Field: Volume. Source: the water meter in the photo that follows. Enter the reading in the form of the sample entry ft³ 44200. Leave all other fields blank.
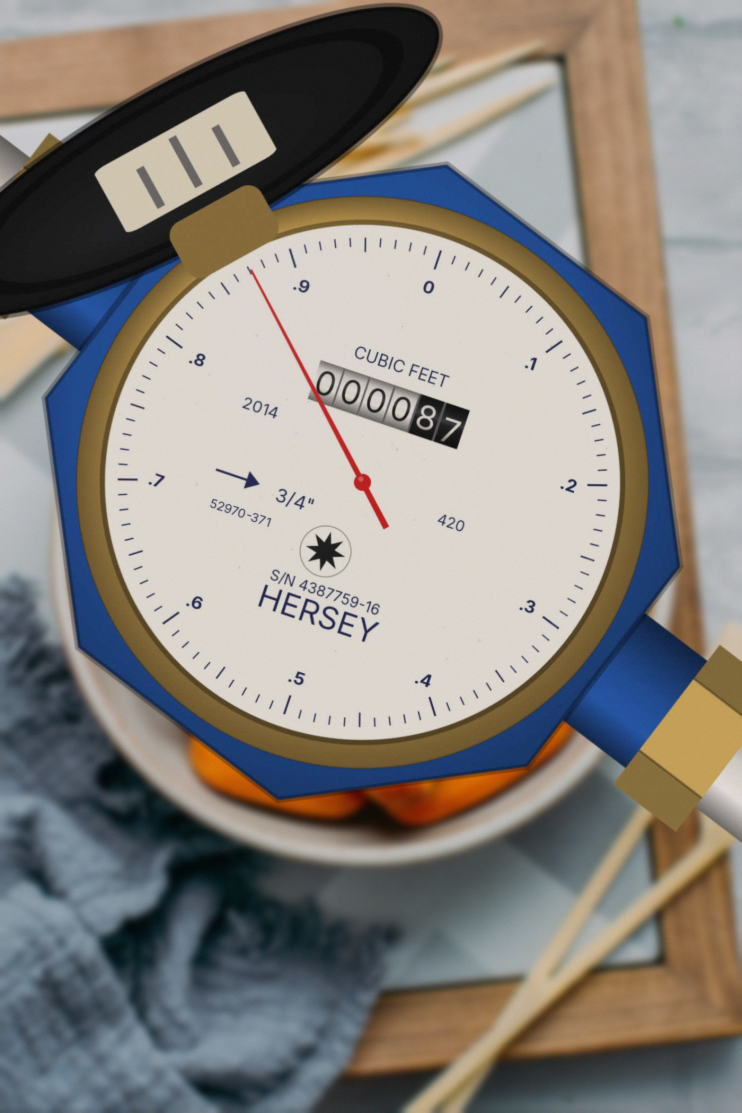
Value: ft³ 86.87
